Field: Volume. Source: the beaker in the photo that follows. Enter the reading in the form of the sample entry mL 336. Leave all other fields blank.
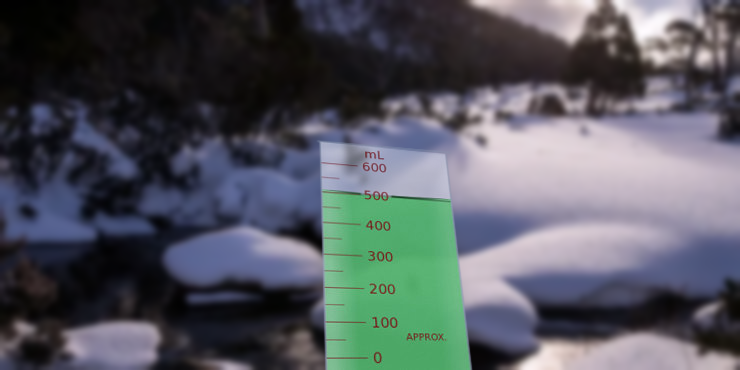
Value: mL 500
